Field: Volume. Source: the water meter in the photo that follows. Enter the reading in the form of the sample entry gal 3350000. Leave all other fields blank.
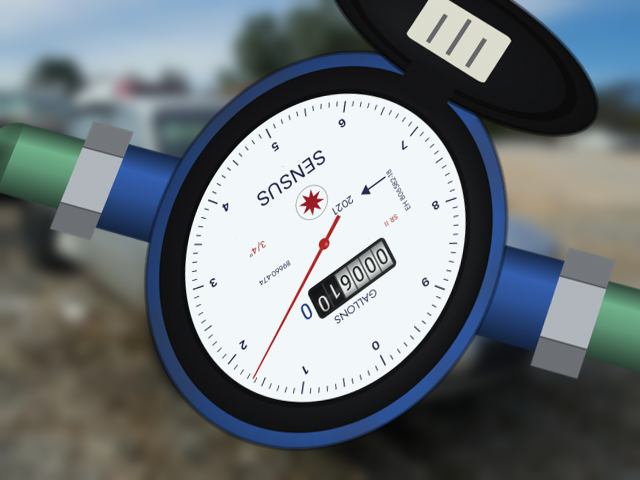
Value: gal 6101.6
